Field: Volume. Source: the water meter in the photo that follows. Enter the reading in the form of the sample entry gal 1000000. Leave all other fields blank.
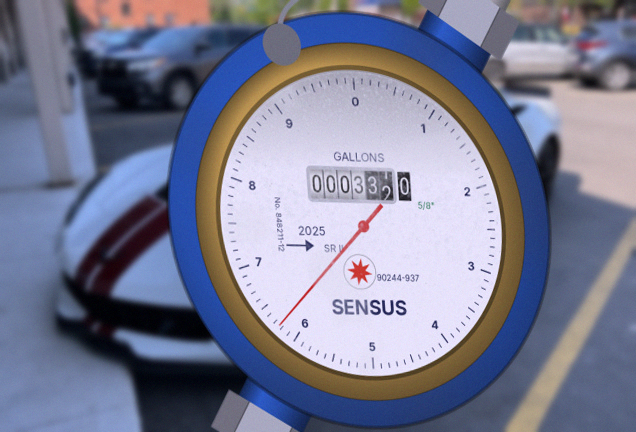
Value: gal 3316.2
